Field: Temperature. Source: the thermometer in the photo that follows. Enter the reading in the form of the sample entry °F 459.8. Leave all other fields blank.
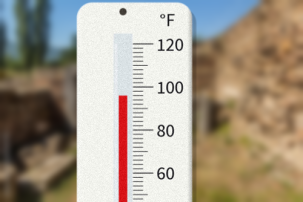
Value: °F 96
